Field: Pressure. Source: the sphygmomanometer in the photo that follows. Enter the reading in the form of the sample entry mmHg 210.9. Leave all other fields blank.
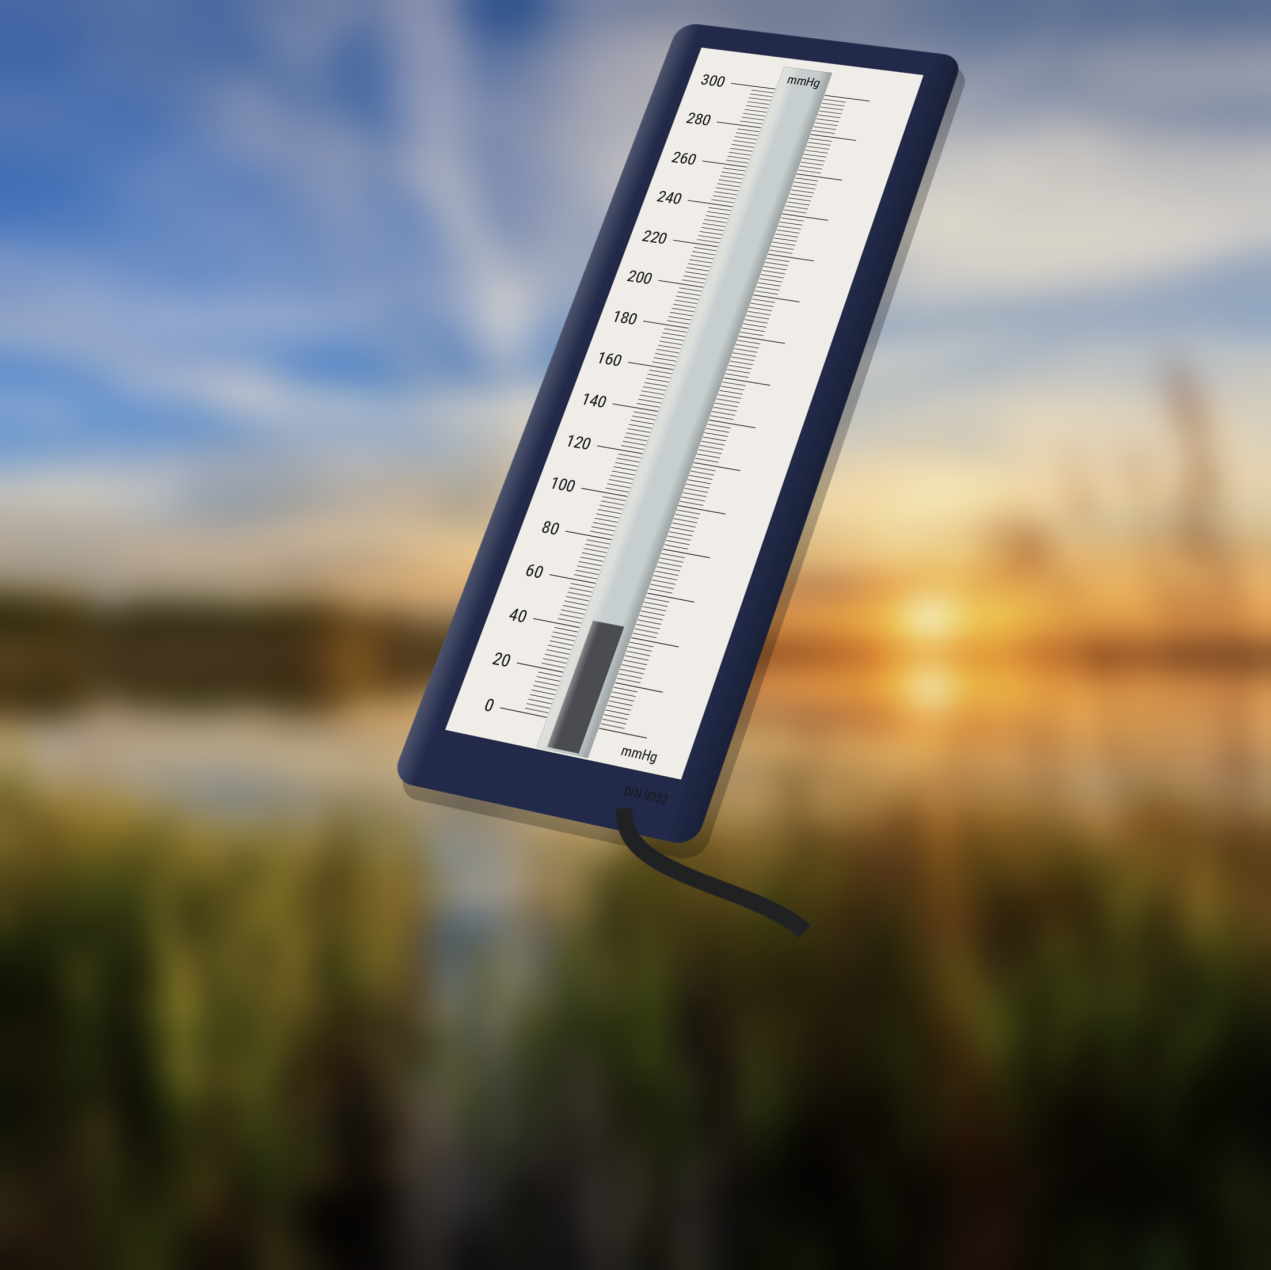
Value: mmHg 44
